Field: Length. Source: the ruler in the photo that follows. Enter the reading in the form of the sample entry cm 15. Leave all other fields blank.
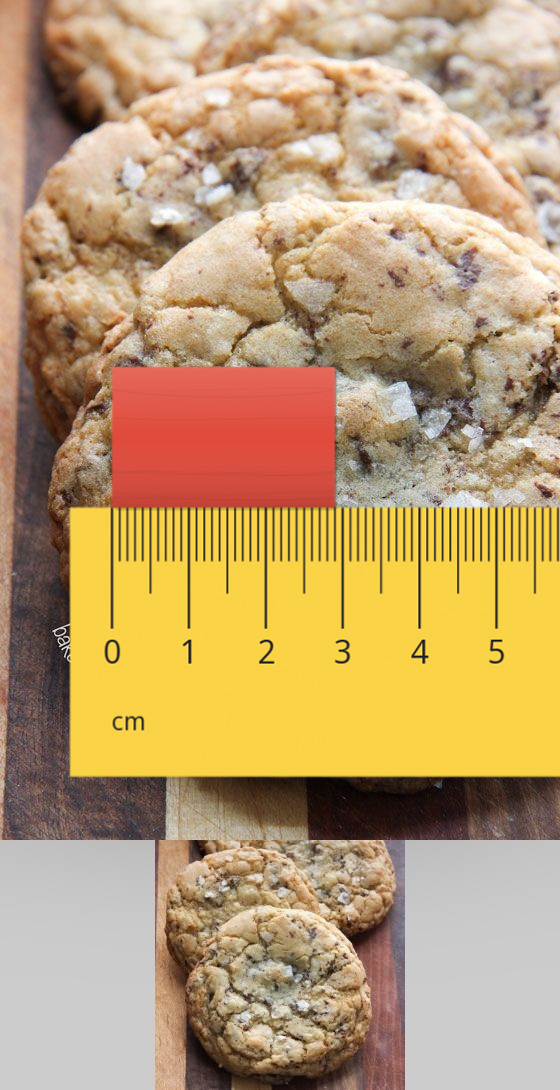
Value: cm 2.9
